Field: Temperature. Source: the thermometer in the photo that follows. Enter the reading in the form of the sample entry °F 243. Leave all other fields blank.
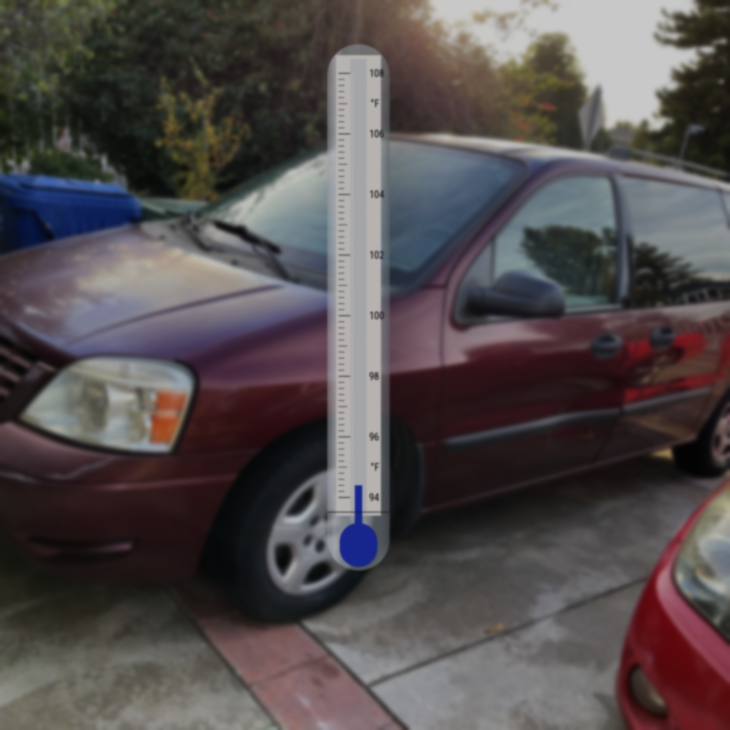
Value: °F 94.4
